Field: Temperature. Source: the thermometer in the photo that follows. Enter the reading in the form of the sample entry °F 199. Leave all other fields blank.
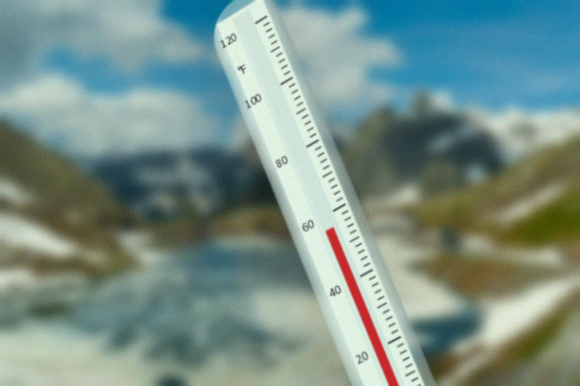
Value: °F 56
